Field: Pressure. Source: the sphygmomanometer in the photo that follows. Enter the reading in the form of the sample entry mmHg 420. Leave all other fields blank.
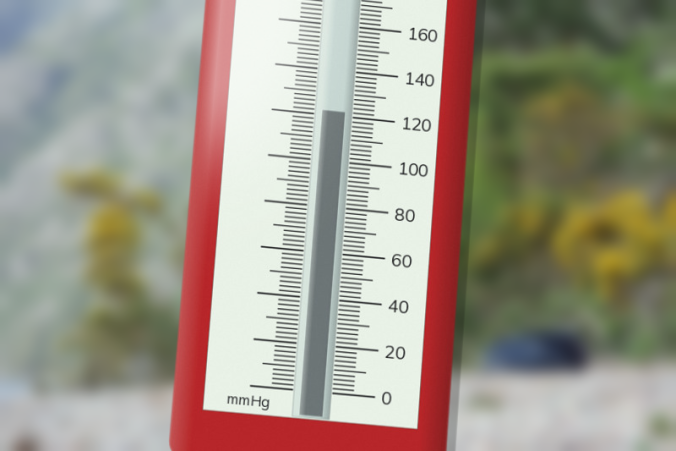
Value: mmHg 122
